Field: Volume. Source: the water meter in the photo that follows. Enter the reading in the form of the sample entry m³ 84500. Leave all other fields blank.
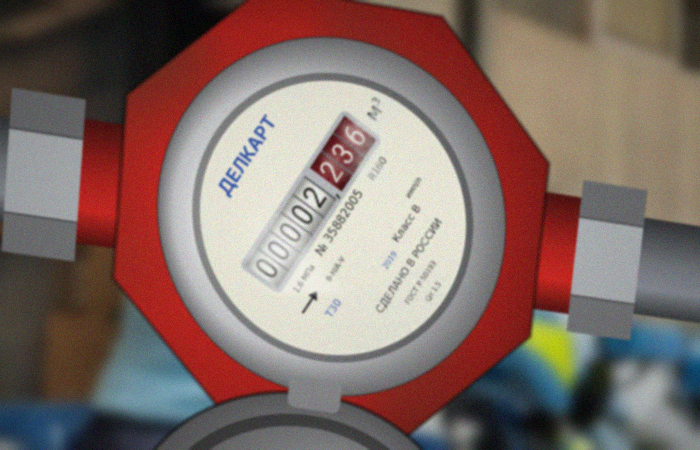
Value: m³ 2.236
